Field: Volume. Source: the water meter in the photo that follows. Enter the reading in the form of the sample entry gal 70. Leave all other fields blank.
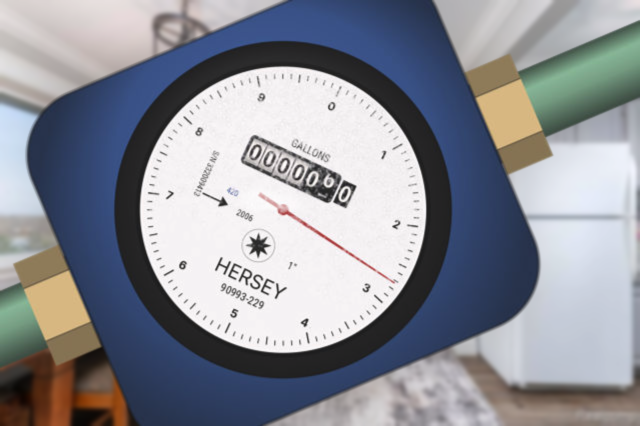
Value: gal 62.7
